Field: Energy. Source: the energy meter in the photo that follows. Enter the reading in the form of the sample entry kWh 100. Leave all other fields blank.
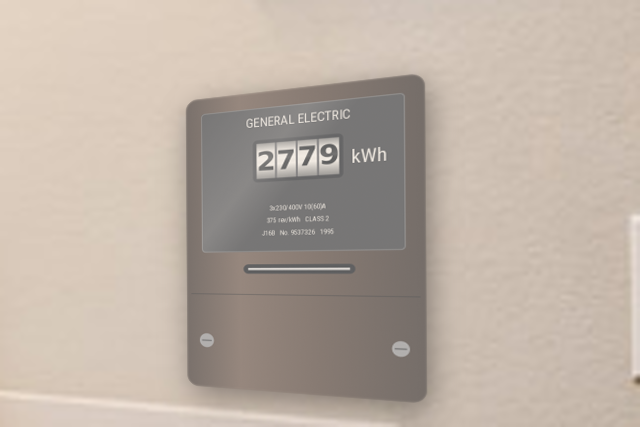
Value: kWh 2779
